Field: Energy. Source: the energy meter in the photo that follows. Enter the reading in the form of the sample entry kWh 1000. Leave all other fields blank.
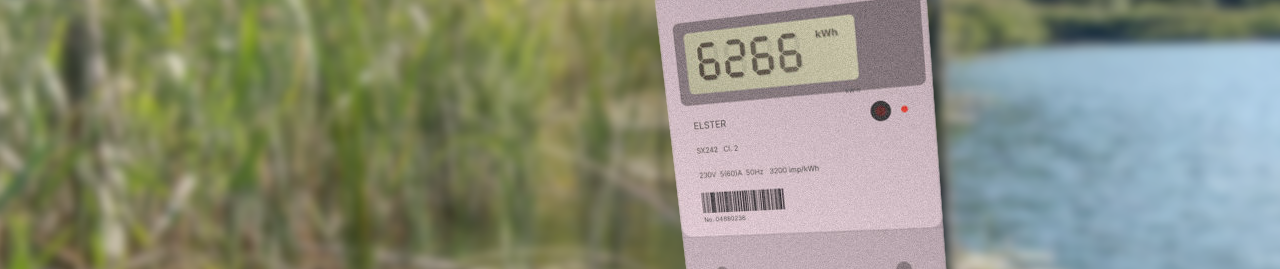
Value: kWh 6266
